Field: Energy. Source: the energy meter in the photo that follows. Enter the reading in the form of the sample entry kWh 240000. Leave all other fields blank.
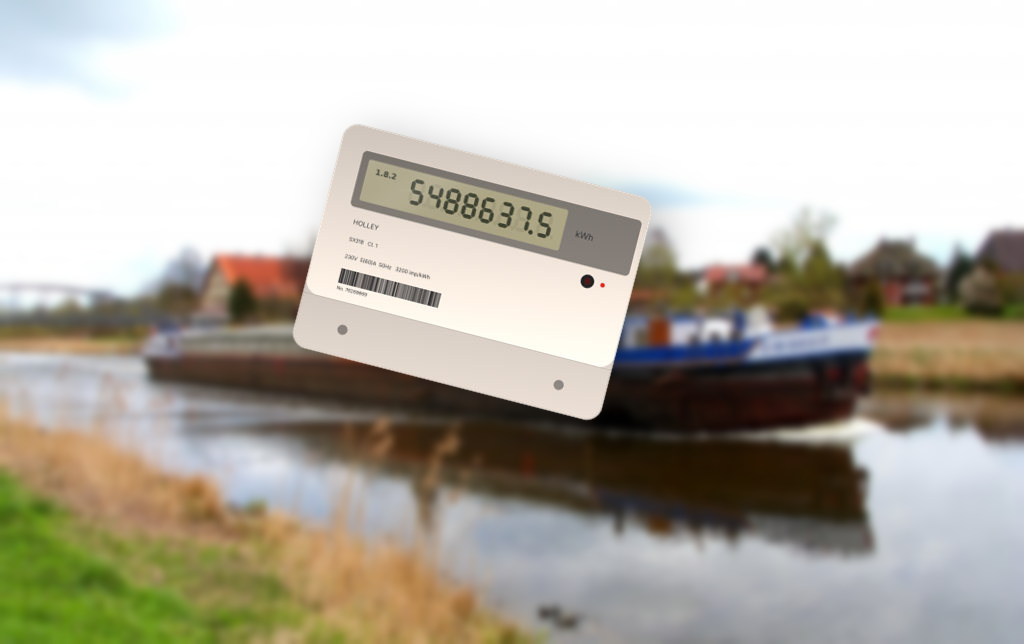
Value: kWh 5488637.5
